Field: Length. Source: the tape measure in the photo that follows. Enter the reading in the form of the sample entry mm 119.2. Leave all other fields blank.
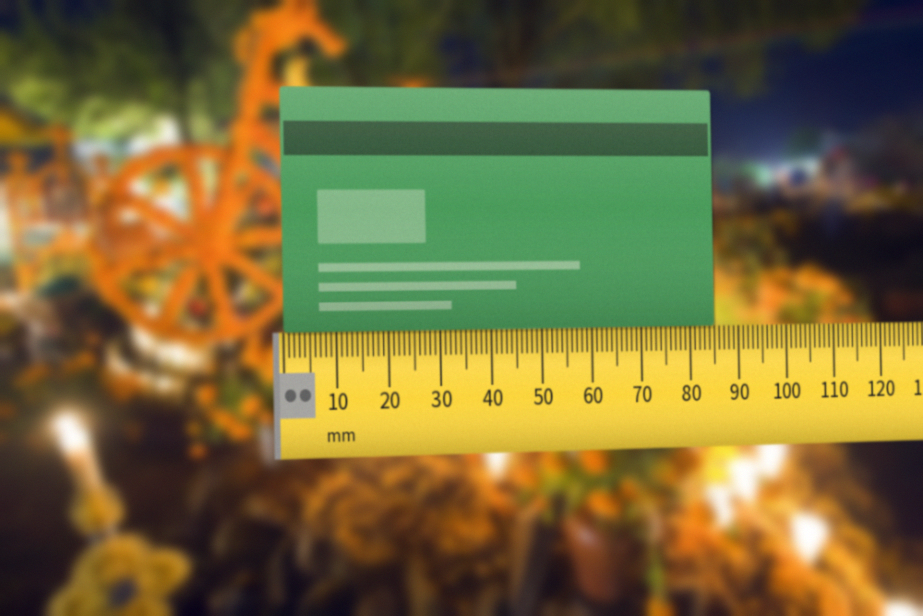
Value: mm 85
